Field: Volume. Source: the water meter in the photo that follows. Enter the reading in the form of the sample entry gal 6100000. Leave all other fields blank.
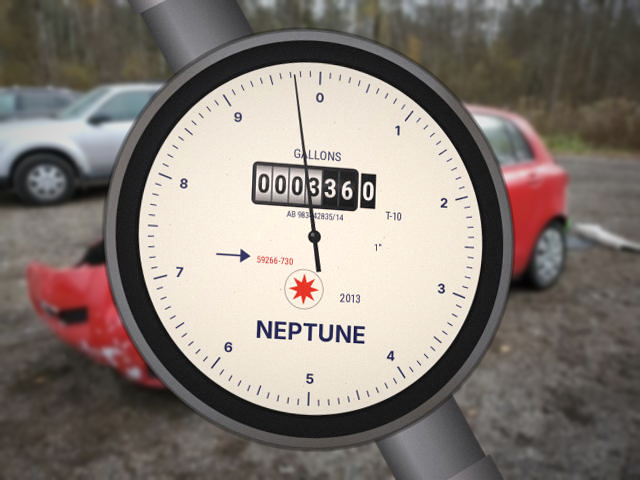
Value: gal 3359.7
